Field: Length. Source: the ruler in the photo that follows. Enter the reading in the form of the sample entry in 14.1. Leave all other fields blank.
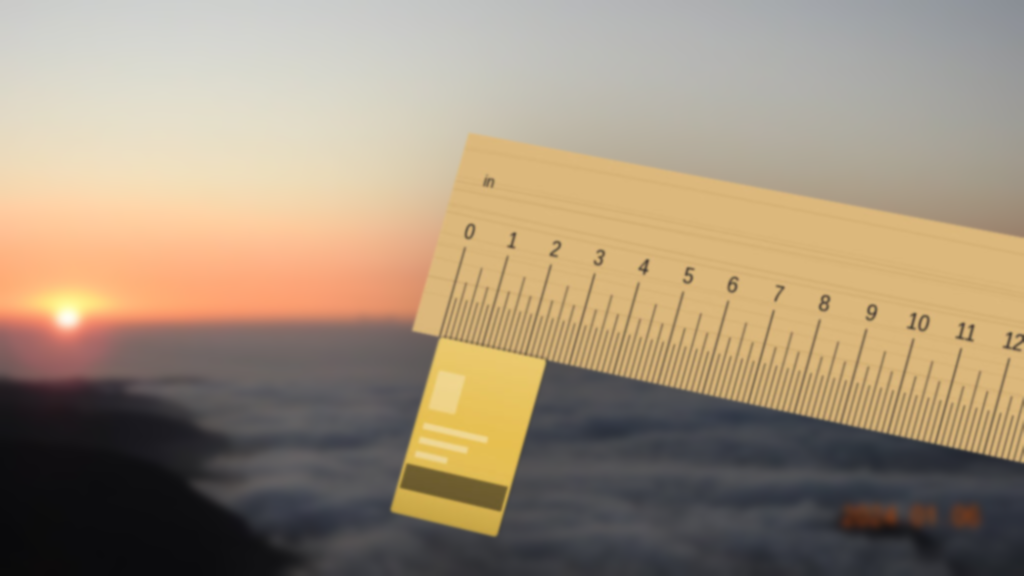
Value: in 2.5
